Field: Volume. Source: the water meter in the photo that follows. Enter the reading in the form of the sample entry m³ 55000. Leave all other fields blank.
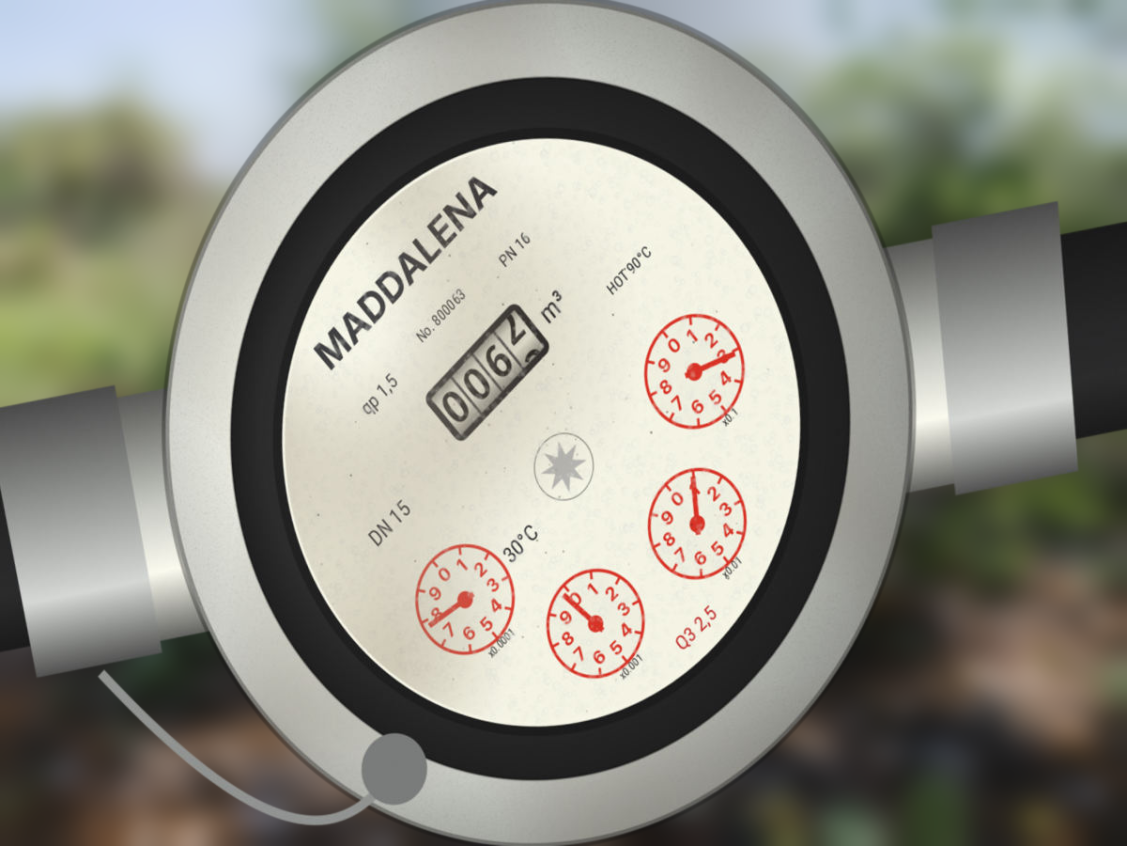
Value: m³ 62.3097
